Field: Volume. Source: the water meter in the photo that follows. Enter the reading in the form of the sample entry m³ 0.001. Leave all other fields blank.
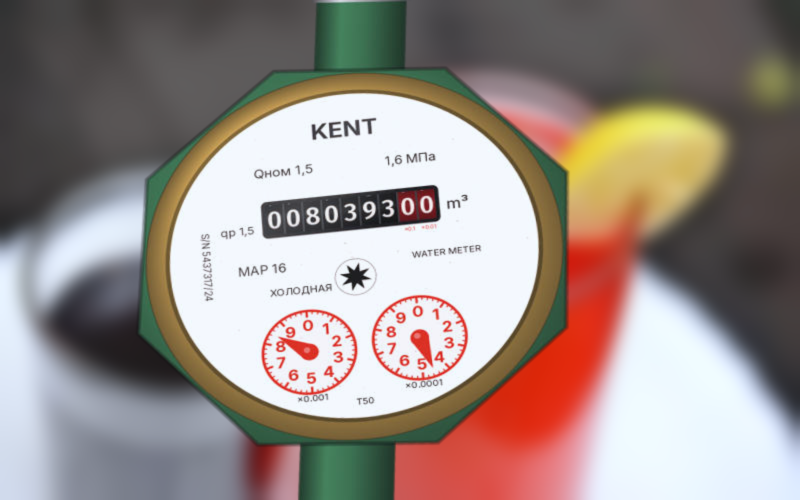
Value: m³ 80393.0084
